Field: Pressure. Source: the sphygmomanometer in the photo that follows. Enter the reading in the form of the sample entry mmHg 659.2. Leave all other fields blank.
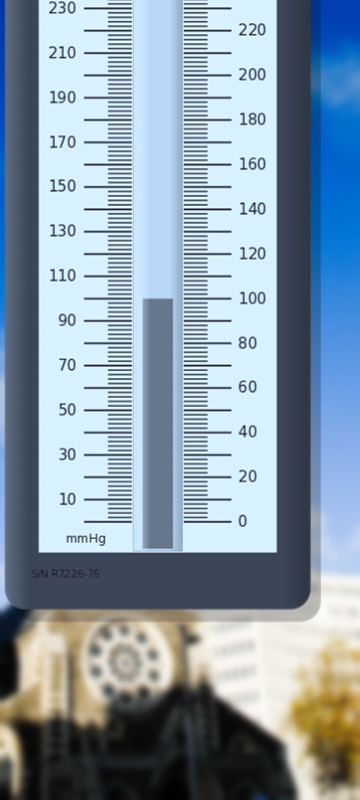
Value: mmHg 100
